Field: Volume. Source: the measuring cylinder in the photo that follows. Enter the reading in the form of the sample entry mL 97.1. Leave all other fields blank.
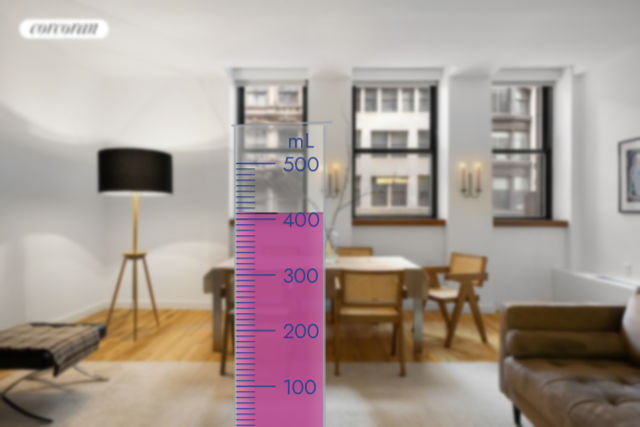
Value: mL 410
